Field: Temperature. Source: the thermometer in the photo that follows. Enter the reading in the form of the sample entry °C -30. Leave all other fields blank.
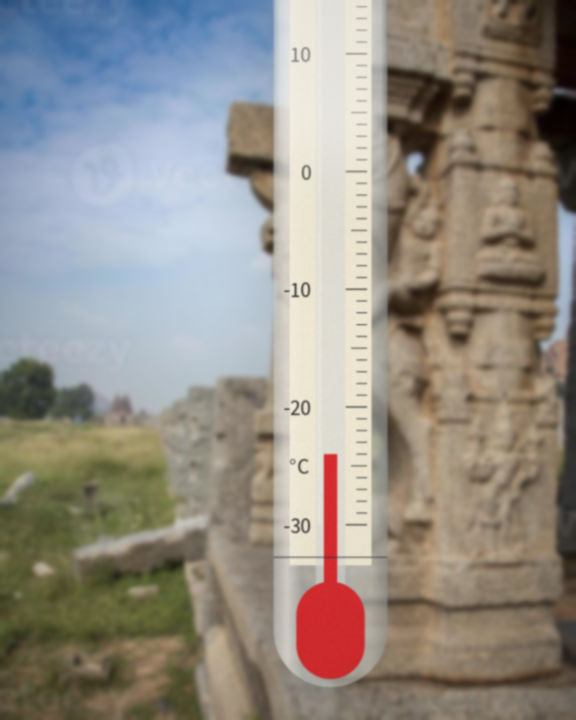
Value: °C -24
